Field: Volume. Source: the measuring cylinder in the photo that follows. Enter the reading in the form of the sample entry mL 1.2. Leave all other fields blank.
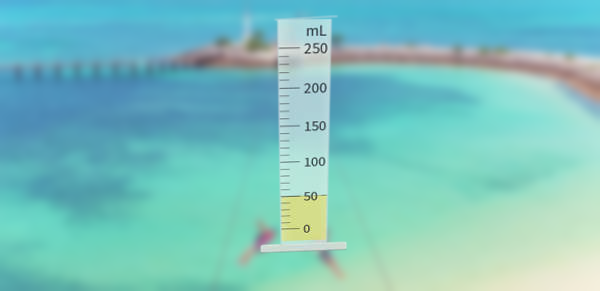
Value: mL 50
